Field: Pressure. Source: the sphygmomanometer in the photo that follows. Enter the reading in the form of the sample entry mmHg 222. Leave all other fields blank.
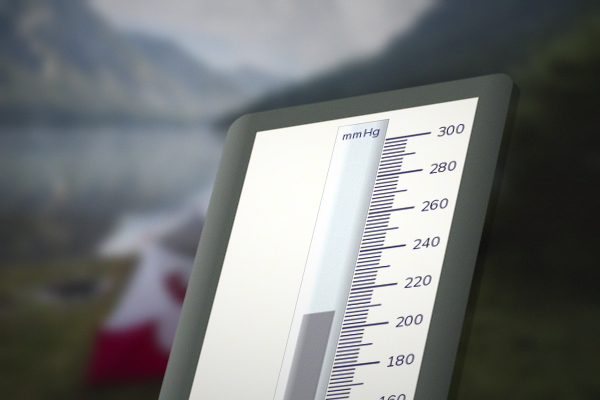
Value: mmHg 210
